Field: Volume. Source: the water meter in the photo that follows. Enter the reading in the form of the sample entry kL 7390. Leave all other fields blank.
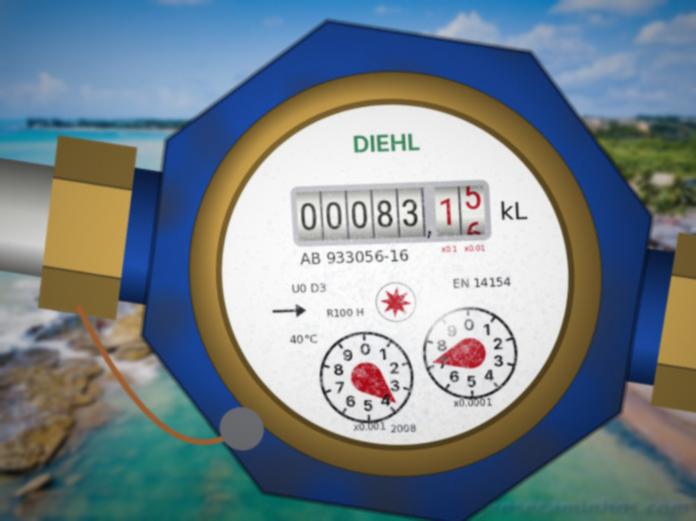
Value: kL 83.1537
